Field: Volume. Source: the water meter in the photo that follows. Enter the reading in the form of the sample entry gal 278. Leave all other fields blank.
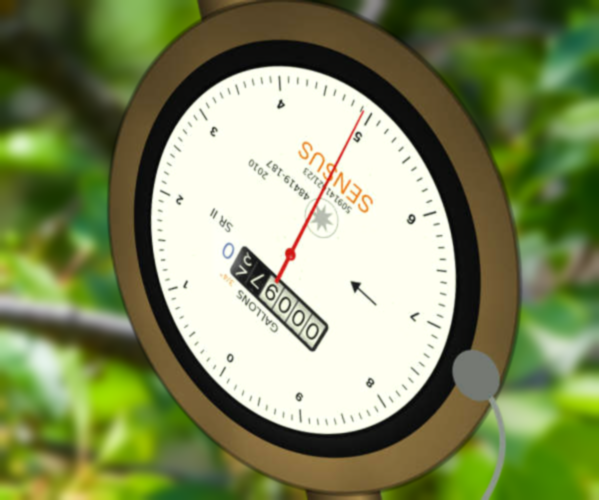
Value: gal 9724.9
